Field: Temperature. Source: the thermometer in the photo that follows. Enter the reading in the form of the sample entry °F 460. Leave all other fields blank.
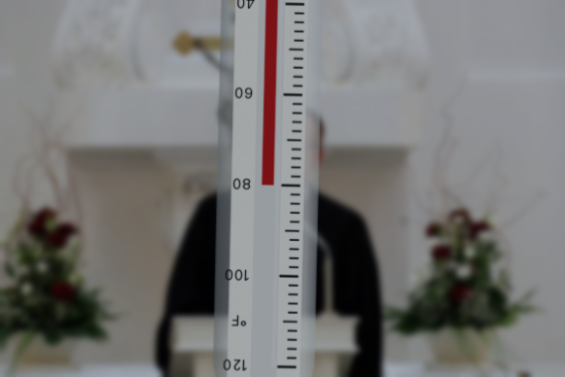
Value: °F 80
